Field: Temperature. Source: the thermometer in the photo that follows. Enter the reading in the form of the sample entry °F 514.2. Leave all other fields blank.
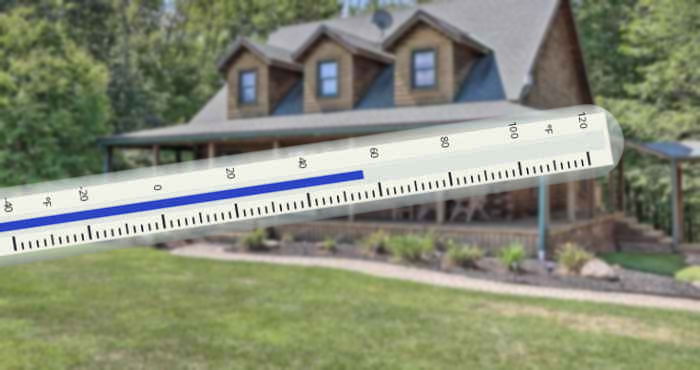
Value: °F 56
